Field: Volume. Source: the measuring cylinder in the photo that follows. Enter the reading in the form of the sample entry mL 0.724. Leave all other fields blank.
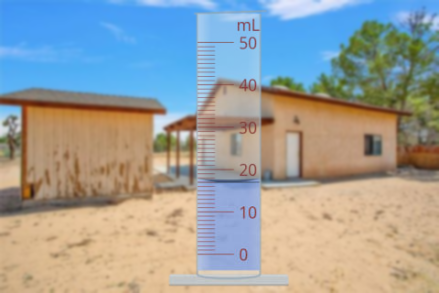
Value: mL 17
